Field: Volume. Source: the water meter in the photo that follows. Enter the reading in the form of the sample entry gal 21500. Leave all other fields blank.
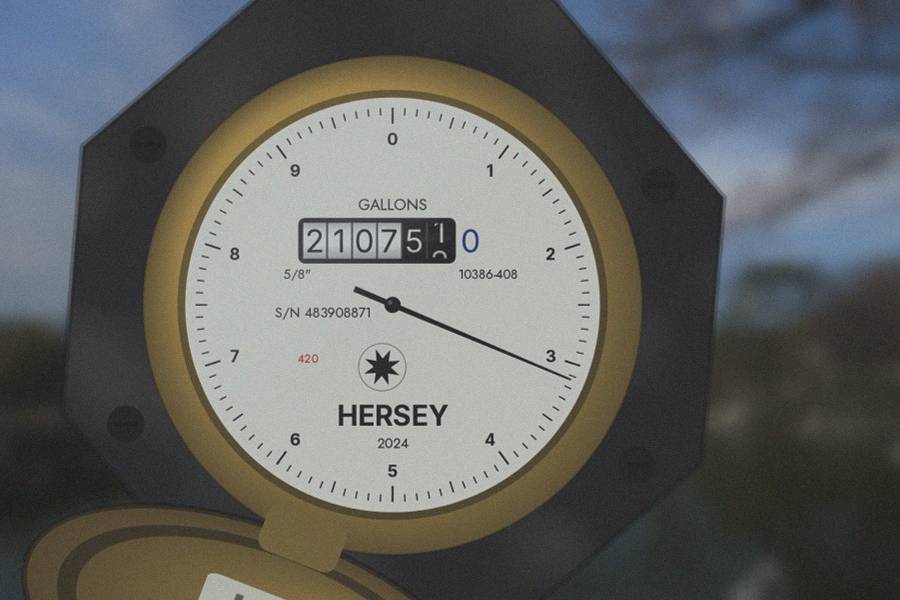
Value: gal 2107513.1
